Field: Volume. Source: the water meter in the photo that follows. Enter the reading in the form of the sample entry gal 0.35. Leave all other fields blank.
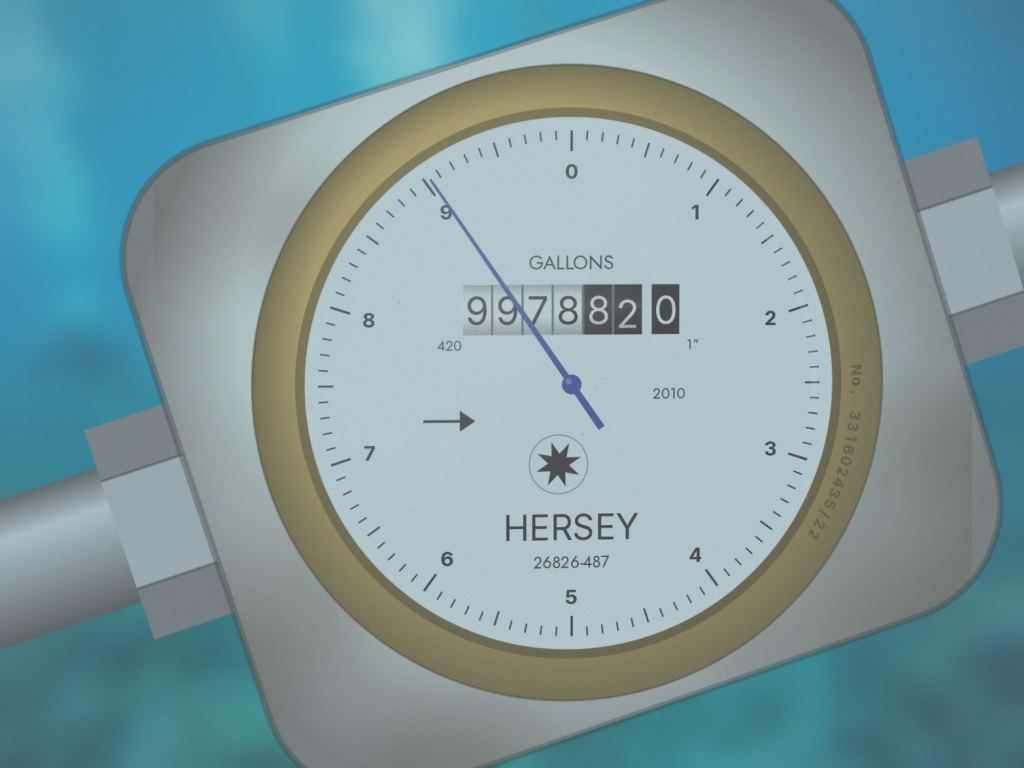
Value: gal 9978819.0
